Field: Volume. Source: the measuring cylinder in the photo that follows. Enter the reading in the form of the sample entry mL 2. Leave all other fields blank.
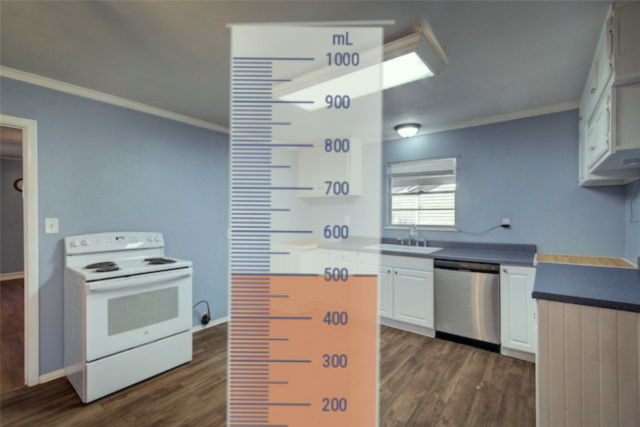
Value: mL 500
